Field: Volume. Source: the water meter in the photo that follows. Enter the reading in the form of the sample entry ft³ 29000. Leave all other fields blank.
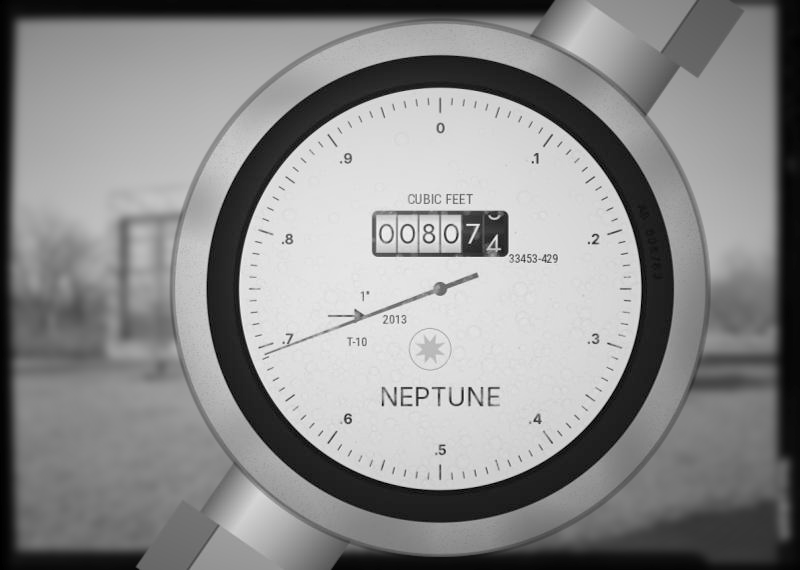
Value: ft³ 8073.69
